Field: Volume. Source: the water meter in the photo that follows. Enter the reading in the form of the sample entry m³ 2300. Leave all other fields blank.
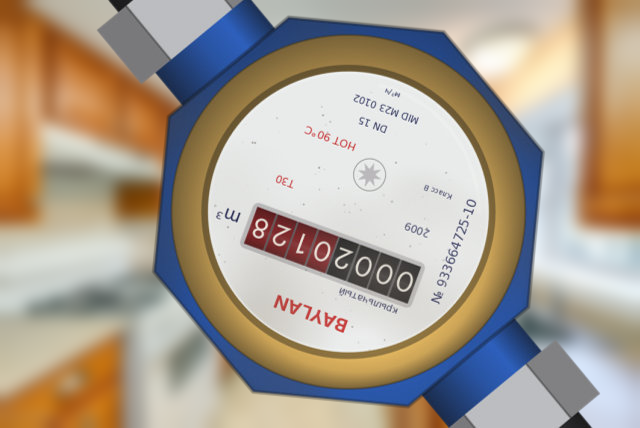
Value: m³ 2.0128
